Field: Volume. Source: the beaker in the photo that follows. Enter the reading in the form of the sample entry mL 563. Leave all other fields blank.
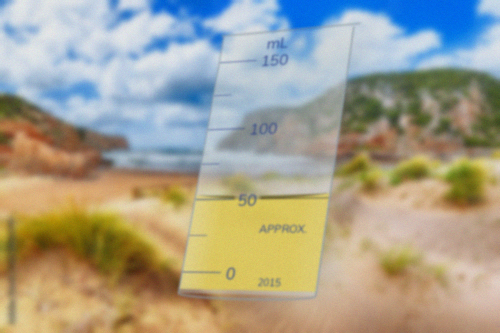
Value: mL 50
